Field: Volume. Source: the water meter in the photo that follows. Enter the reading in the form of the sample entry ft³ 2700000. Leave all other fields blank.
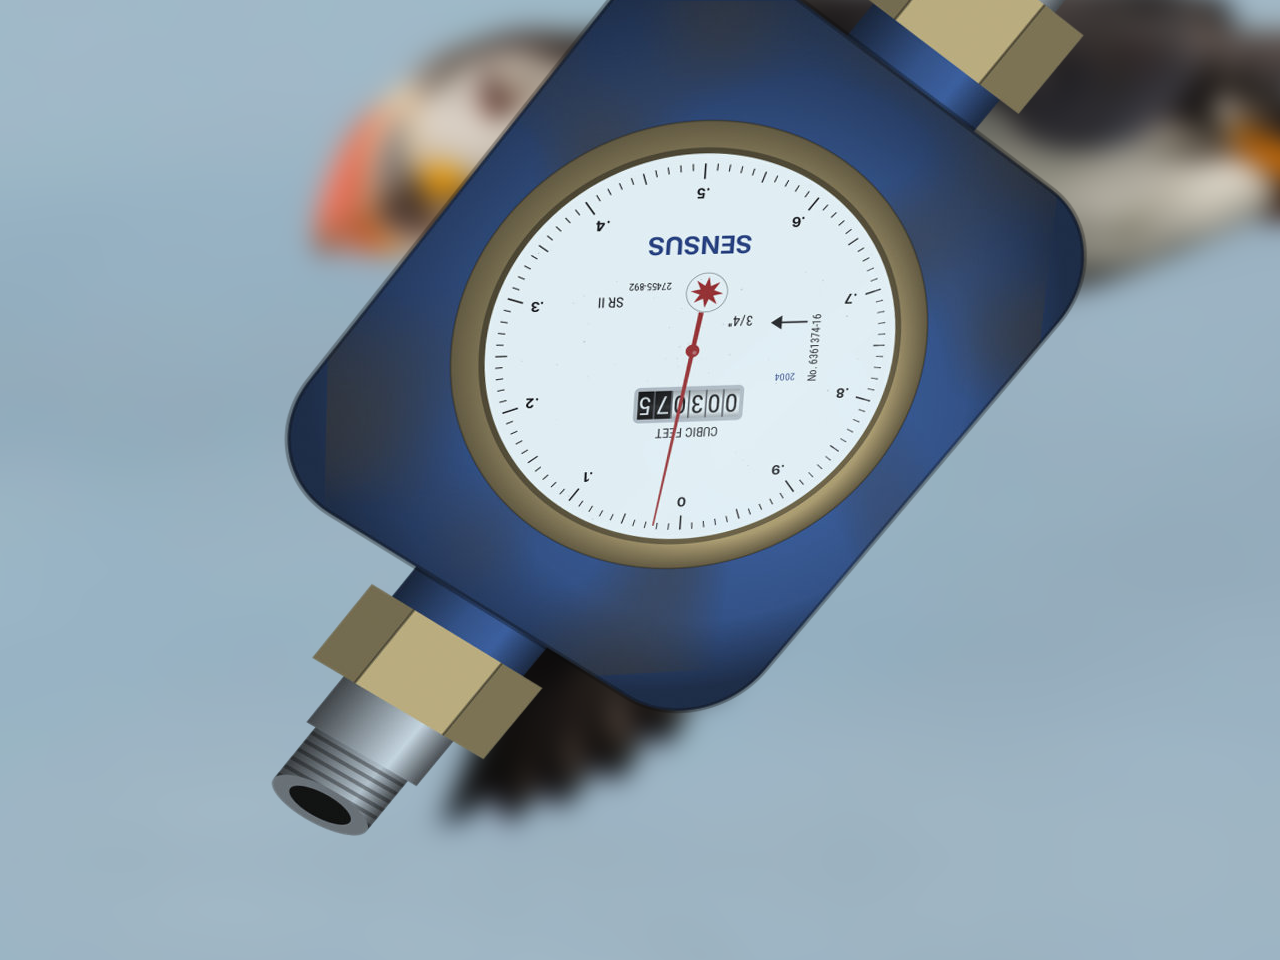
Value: ft³ 3075.02
